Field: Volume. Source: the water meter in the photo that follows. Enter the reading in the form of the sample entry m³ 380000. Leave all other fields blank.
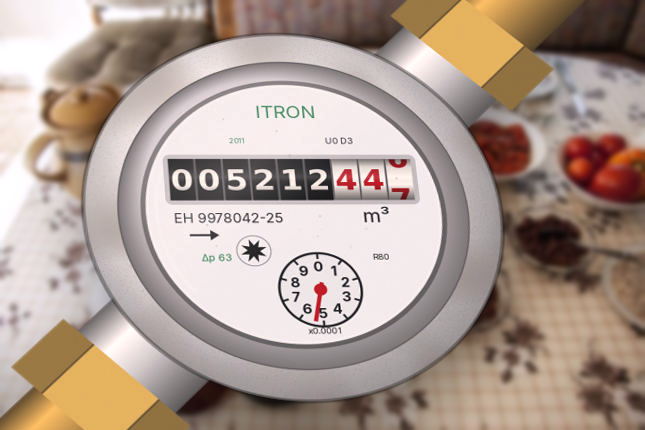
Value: m³ 5212.4465
